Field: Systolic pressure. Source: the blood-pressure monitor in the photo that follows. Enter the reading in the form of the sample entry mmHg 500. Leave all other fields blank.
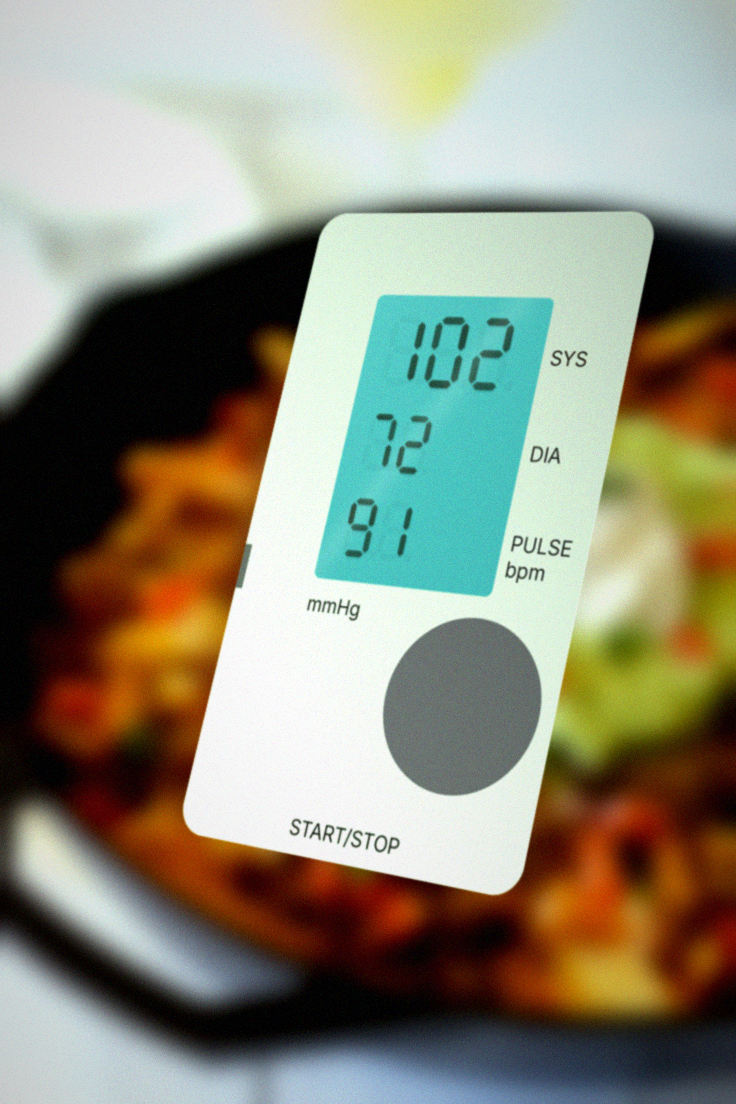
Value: mmHg 102
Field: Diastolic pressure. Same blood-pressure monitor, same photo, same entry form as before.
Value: mmHg 72
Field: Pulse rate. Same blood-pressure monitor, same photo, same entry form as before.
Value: bpm 91
